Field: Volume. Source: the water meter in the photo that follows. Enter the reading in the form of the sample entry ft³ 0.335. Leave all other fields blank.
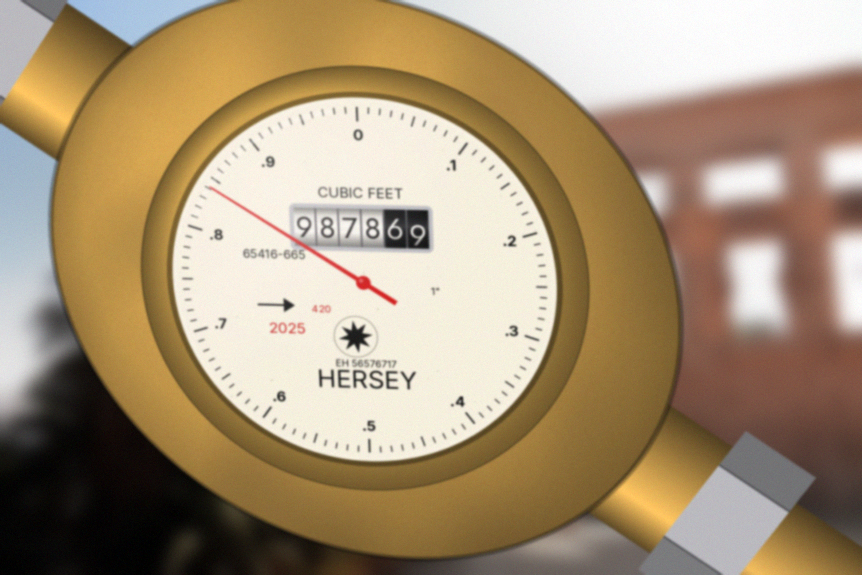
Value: ft³ 987868.84
